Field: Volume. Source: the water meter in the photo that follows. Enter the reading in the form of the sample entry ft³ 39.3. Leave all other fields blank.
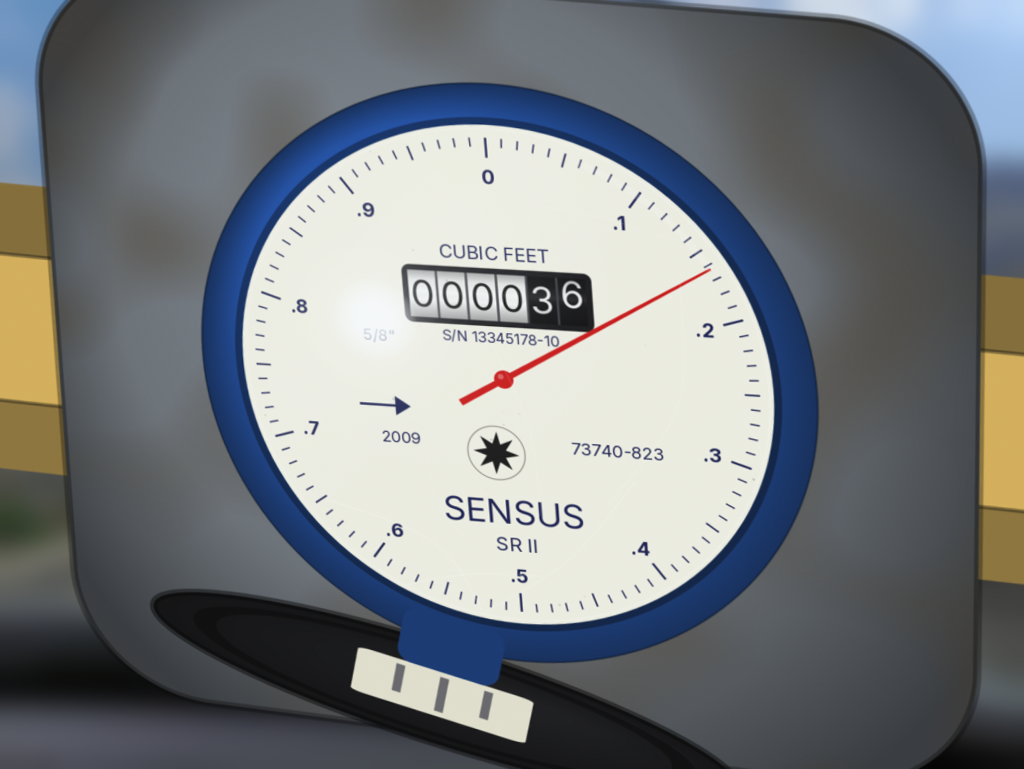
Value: ft³ 36.16
